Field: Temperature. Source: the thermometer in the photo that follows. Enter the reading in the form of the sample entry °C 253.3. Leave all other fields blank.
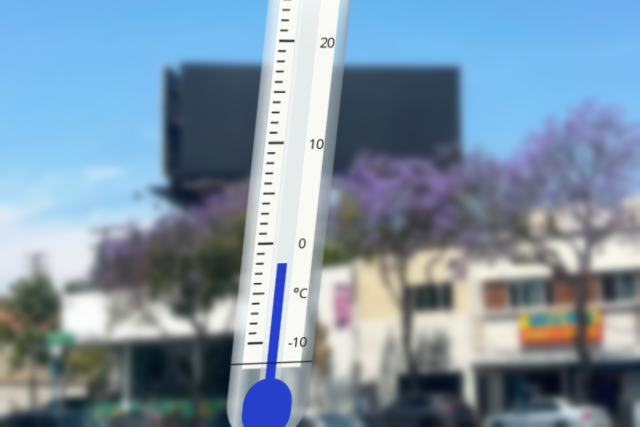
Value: °C -2
